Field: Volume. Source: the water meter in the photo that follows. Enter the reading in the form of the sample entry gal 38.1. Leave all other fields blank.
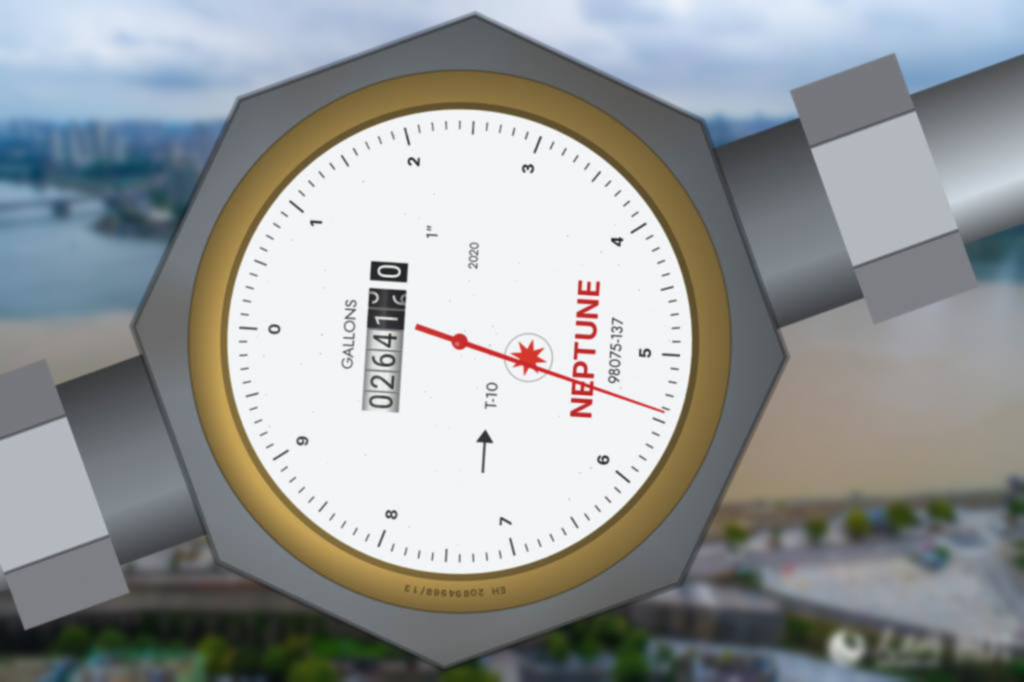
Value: gal 264155.4
